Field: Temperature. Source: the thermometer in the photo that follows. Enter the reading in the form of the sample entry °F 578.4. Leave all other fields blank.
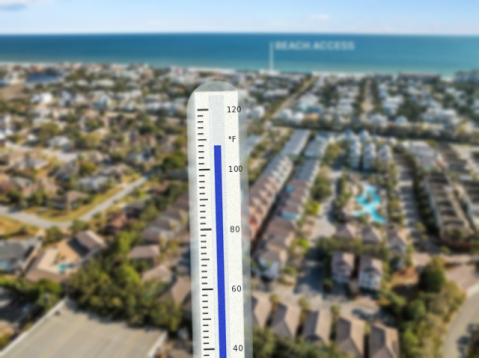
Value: °F 108
